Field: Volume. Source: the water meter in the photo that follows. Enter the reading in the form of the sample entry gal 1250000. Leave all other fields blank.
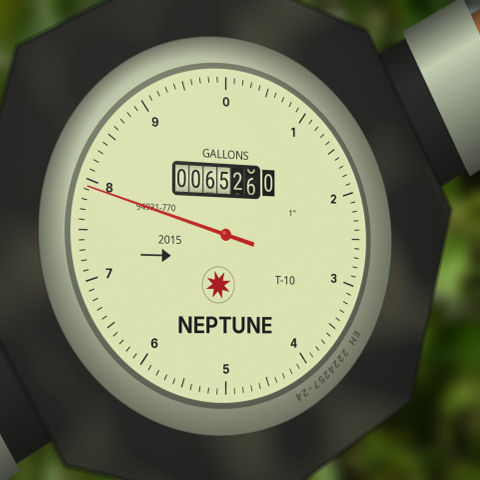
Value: gal 65257.9
